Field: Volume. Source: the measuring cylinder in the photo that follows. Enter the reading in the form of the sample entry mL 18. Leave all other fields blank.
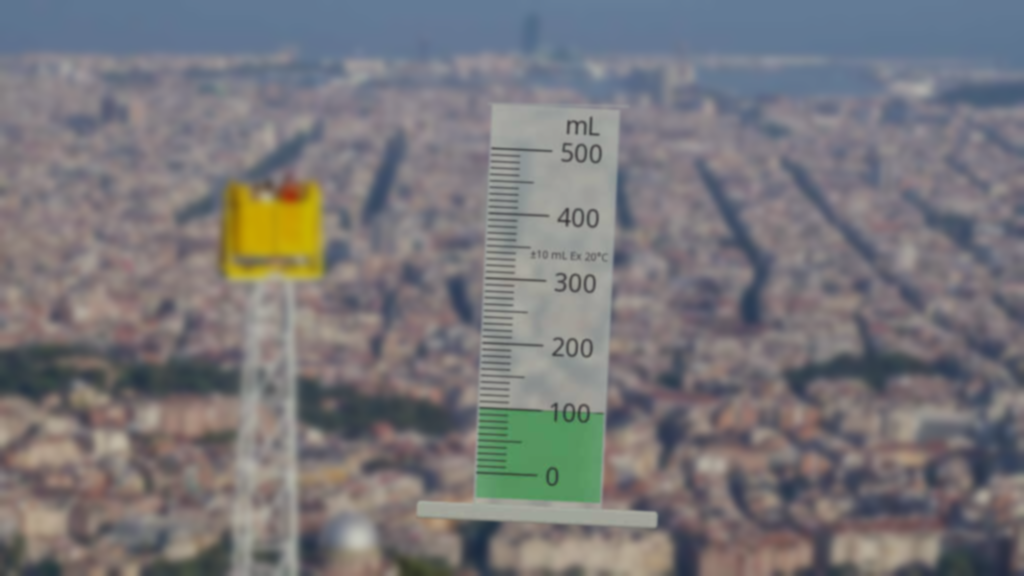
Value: mL 100
